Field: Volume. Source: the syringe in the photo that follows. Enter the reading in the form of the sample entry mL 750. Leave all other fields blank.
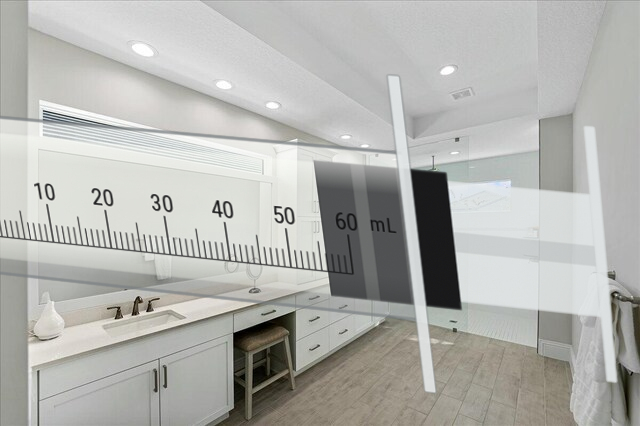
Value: mL 56
